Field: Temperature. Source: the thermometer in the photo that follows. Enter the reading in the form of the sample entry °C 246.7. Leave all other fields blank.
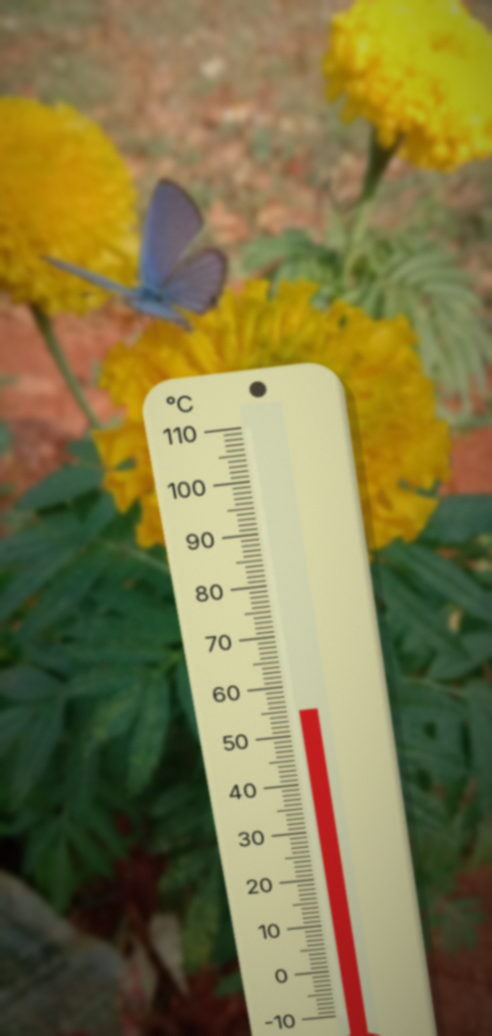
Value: °C 55
